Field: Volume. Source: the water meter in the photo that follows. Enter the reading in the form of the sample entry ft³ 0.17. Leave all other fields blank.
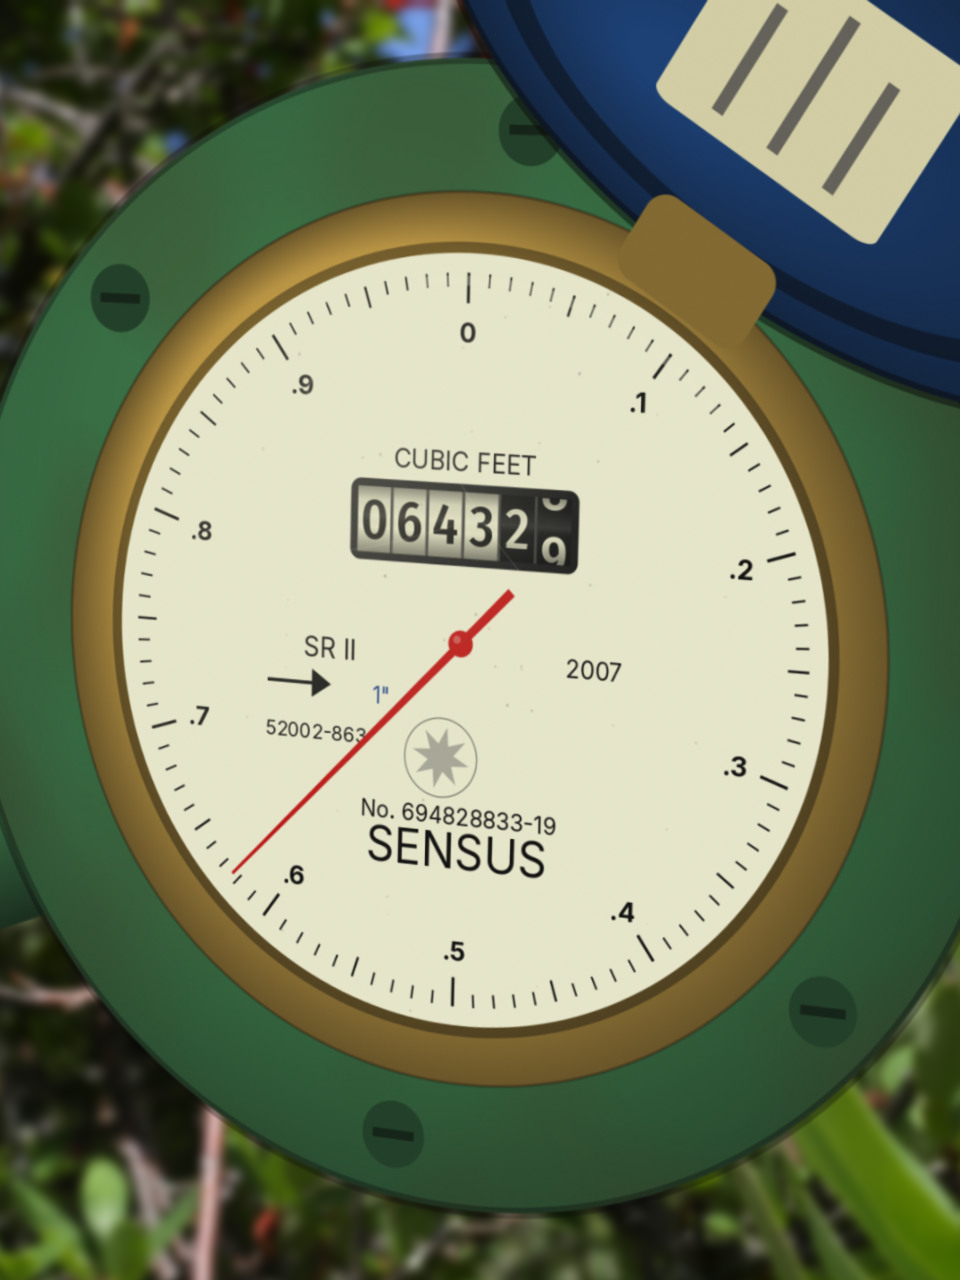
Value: ft³ 64328.62
